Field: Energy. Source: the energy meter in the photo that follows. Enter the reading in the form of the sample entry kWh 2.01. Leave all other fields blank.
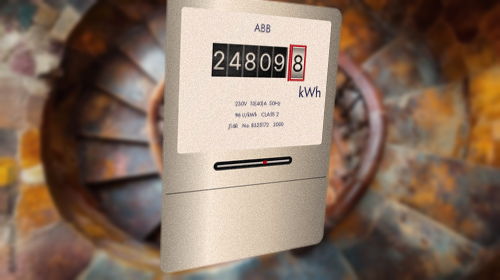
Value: kWh 24809.8
